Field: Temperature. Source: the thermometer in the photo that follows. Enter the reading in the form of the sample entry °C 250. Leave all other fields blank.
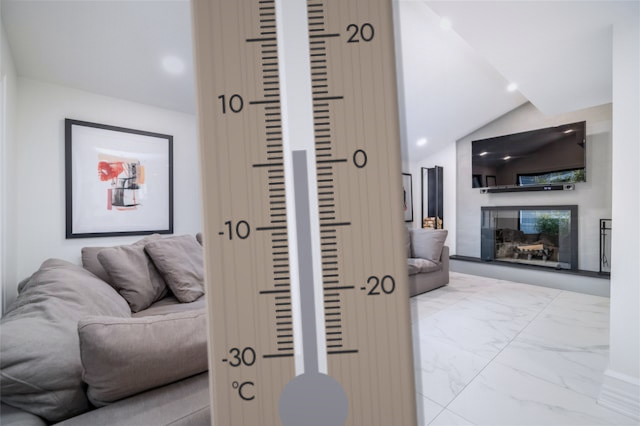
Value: °C 2
